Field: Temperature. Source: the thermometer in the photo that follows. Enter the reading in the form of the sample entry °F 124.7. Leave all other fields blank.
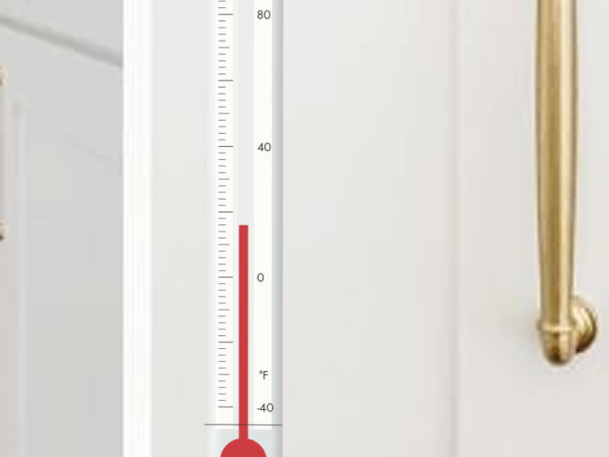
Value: °F 16
